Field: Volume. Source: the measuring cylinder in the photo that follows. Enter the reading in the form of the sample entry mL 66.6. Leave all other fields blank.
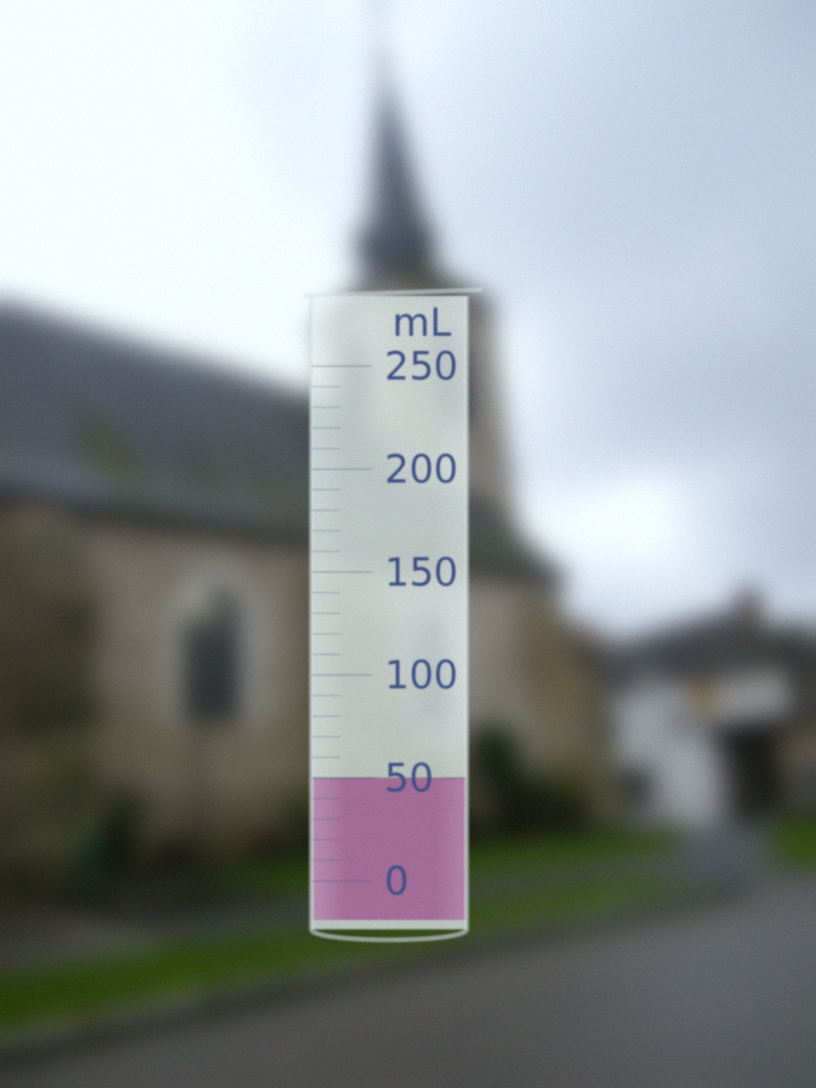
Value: mL 50
